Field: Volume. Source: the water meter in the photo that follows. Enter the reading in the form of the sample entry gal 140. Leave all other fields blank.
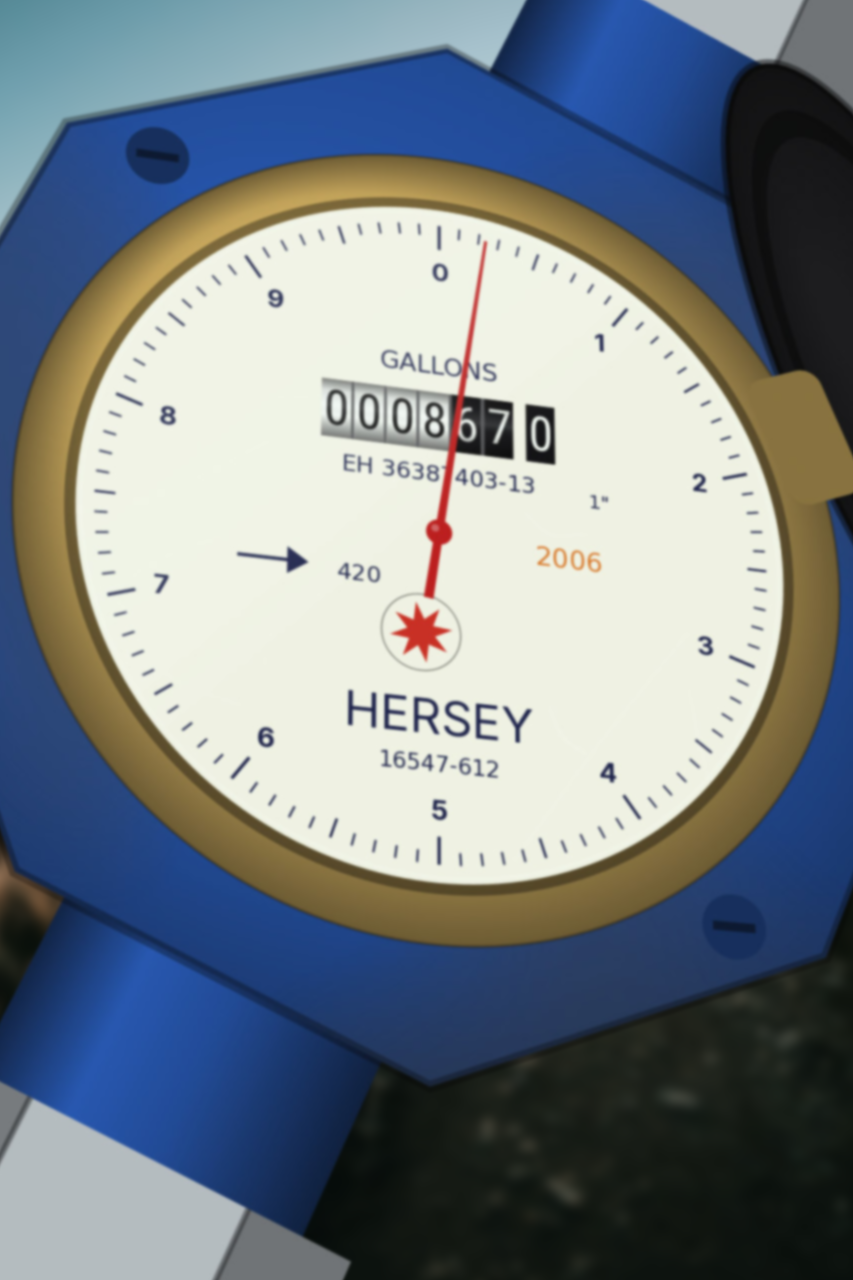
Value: gal 8670.2
